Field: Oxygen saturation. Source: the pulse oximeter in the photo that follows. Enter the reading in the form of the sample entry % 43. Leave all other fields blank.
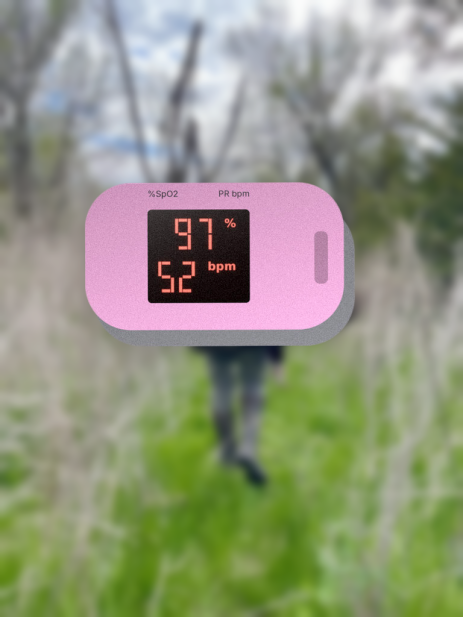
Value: % 97
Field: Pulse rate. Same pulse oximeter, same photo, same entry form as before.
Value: bpm 52
